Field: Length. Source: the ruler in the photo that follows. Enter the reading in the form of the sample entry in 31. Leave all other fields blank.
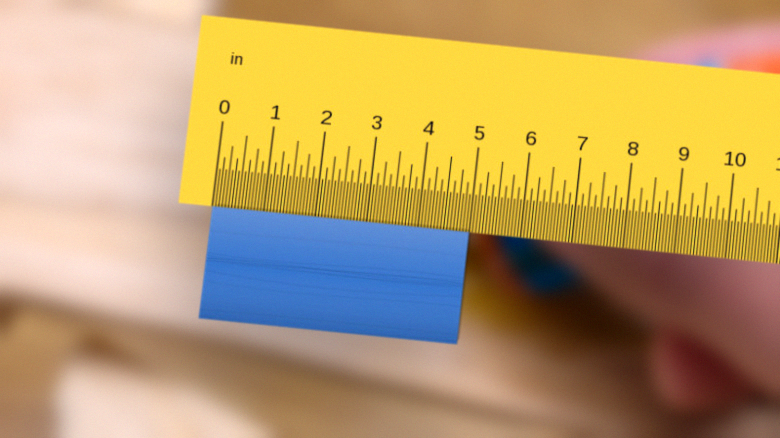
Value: in 5
